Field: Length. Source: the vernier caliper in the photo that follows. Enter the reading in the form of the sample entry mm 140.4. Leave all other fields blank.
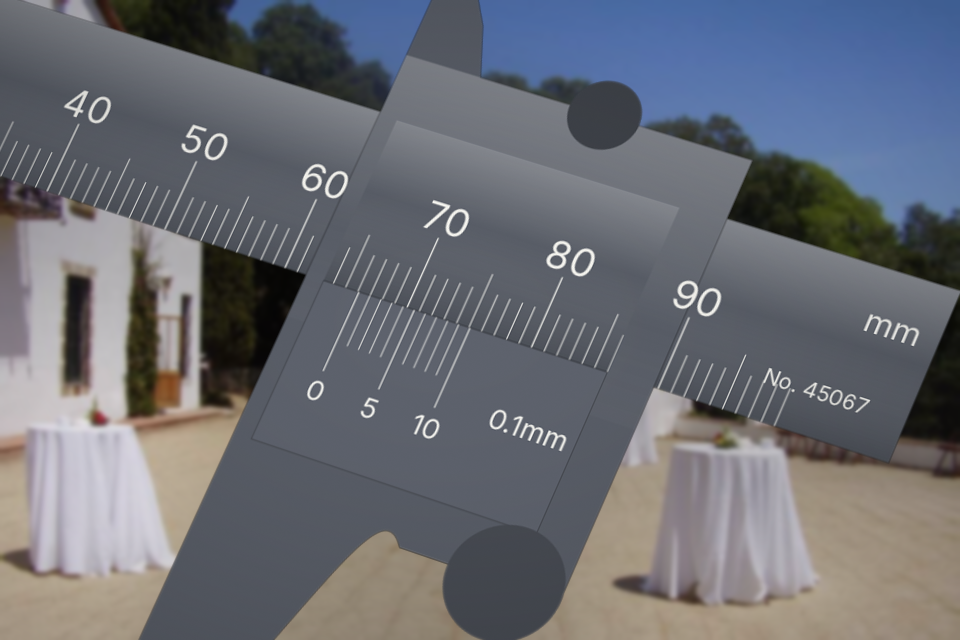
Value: mm 66.1
